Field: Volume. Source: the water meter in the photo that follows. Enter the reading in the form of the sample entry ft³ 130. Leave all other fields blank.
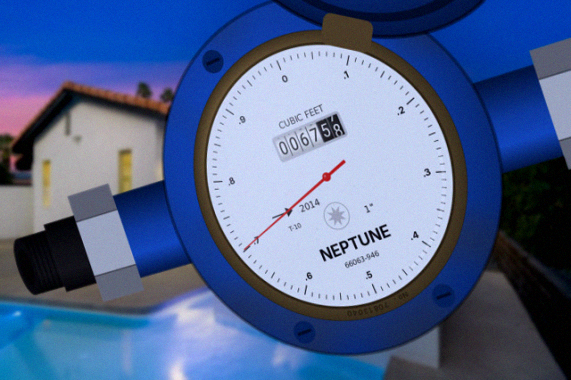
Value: ft³ 6757.70
